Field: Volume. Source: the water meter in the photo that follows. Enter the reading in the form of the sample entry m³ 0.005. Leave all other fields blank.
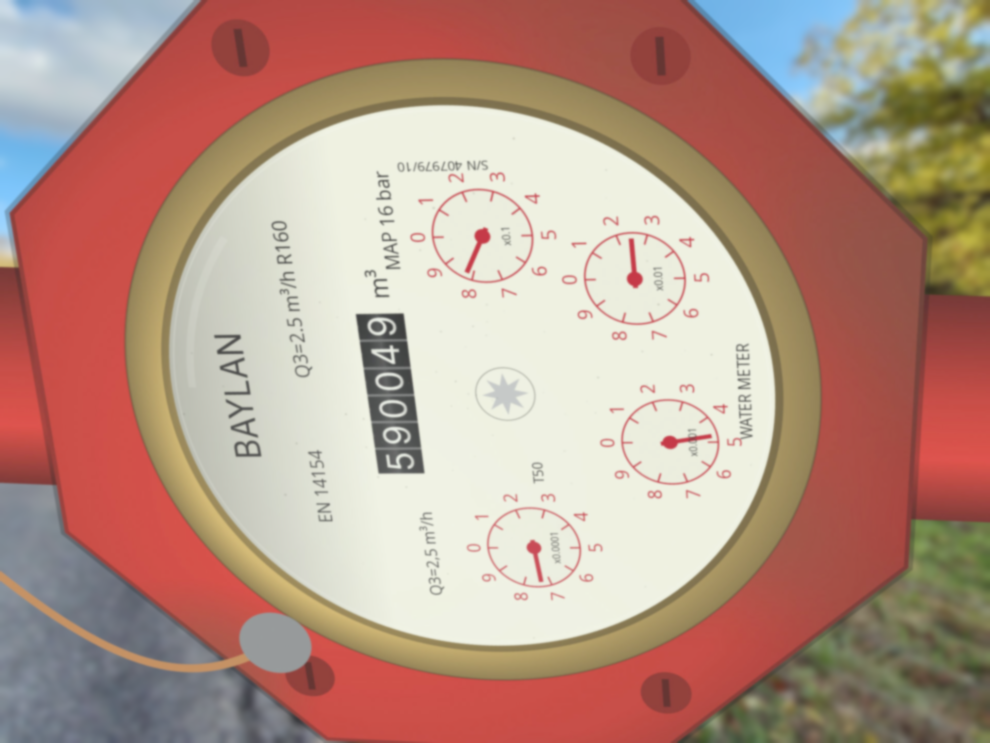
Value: m³ 590049.8247
